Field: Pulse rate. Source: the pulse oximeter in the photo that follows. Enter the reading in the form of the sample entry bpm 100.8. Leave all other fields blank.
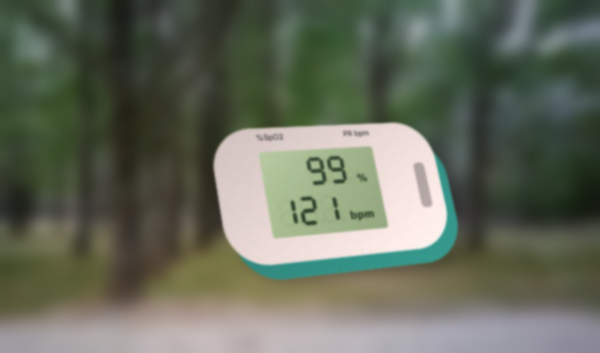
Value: bpm 121
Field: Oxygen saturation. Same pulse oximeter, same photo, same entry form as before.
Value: % 99
